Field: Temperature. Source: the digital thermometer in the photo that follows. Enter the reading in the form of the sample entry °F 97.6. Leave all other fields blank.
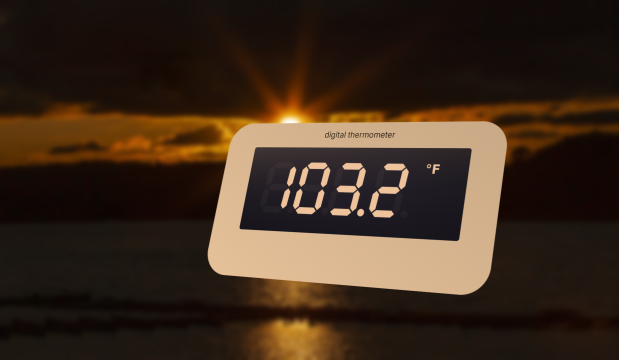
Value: °F 103.2
